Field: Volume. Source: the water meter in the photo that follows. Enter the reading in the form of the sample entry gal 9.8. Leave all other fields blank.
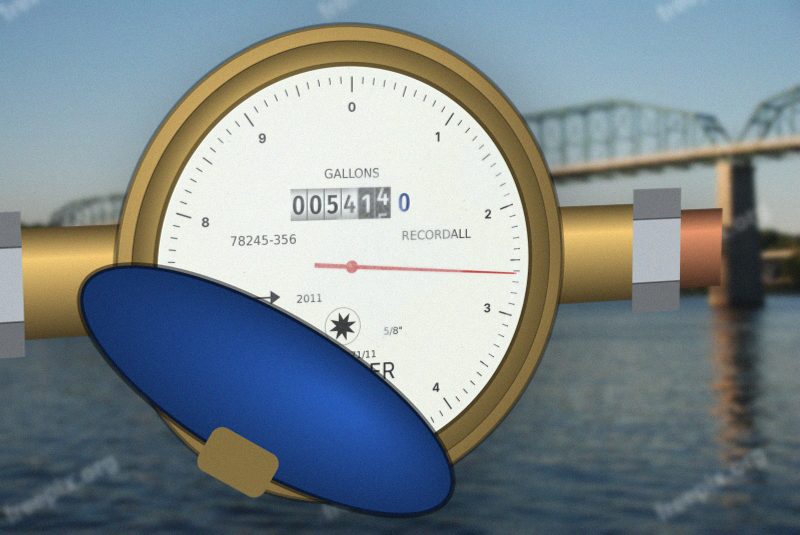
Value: gal 54142.6
